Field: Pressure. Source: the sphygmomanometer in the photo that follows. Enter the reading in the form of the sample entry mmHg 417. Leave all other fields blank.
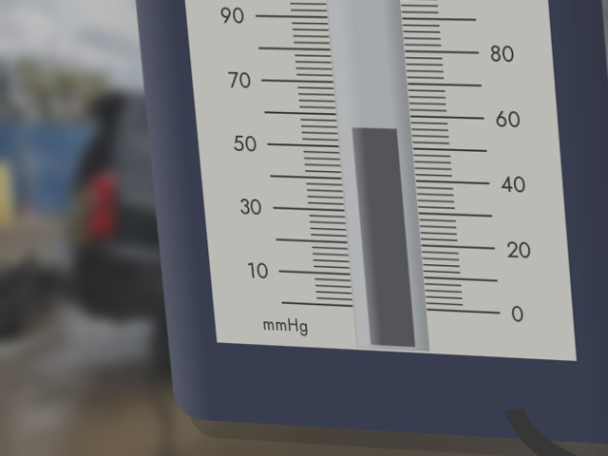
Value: mmHg 56
